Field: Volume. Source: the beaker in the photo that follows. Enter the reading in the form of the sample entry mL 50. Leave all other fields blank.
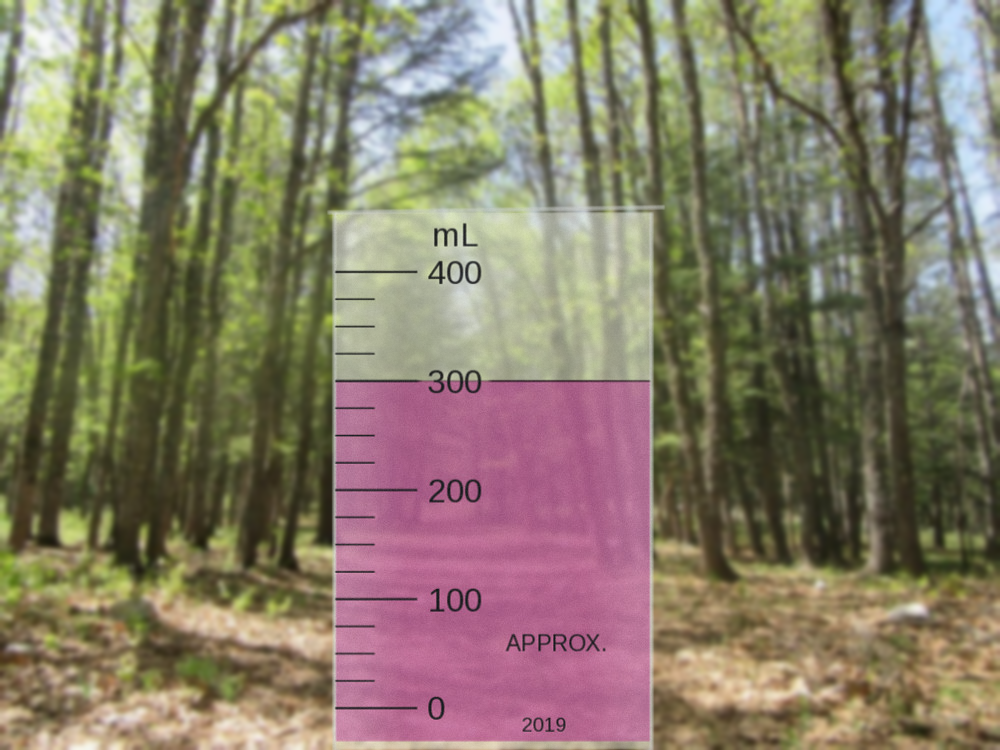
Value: mL 300
